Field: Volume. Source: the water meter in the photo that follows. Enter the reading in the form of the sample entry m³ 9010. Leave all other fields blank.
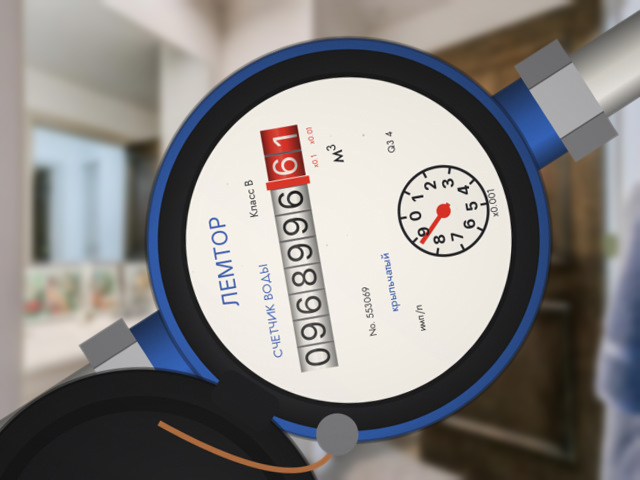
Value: m³ 968996.608
